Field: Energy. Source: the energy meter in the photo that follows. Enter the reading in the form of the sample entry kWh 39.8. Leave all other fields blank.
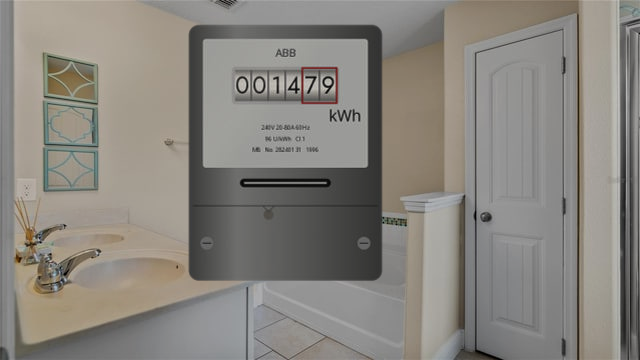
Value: kWh 14.79
